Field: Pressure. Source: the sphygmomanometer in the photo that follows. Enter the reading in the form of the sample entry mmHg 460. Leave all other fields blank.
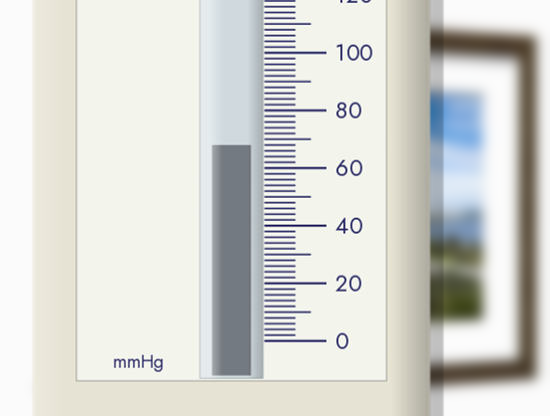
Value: mmHg 68
